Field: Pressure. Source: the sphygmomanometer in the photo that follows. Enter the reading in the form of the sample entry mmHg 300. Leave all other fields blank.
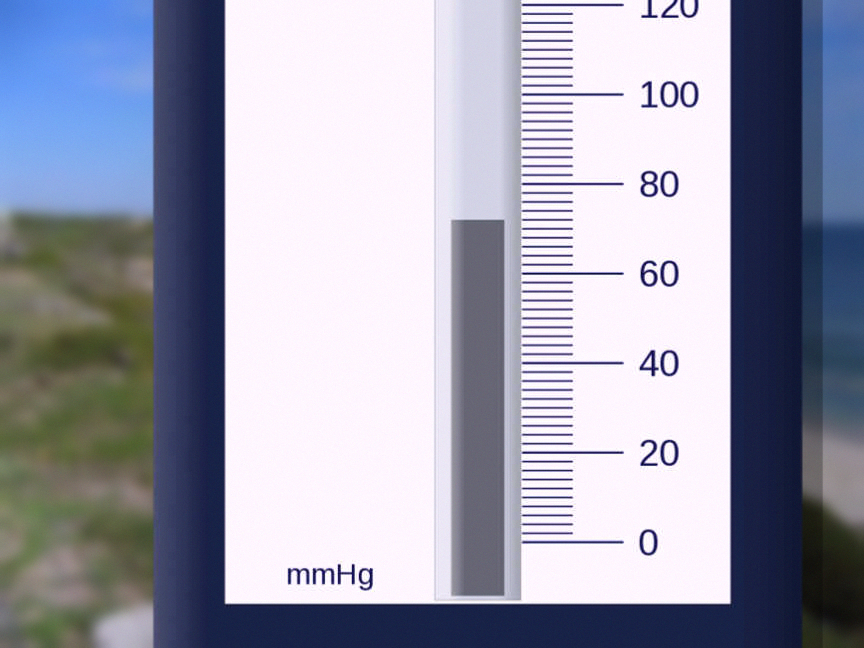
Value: mmHg 72
